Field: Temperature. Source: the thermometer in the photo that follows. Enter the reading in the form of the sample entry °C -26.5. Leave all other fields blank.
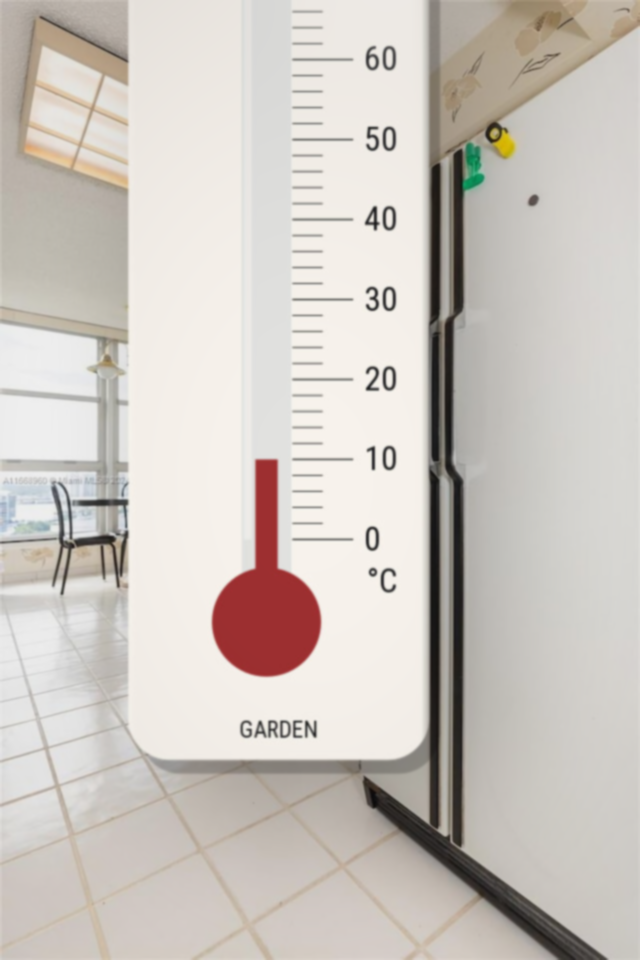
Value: °C 10
